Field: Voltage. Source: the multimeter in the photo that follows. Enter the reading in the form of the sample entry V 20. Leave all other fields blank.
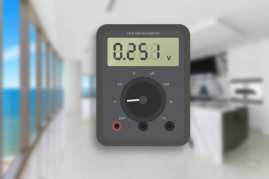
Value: V 0.251
